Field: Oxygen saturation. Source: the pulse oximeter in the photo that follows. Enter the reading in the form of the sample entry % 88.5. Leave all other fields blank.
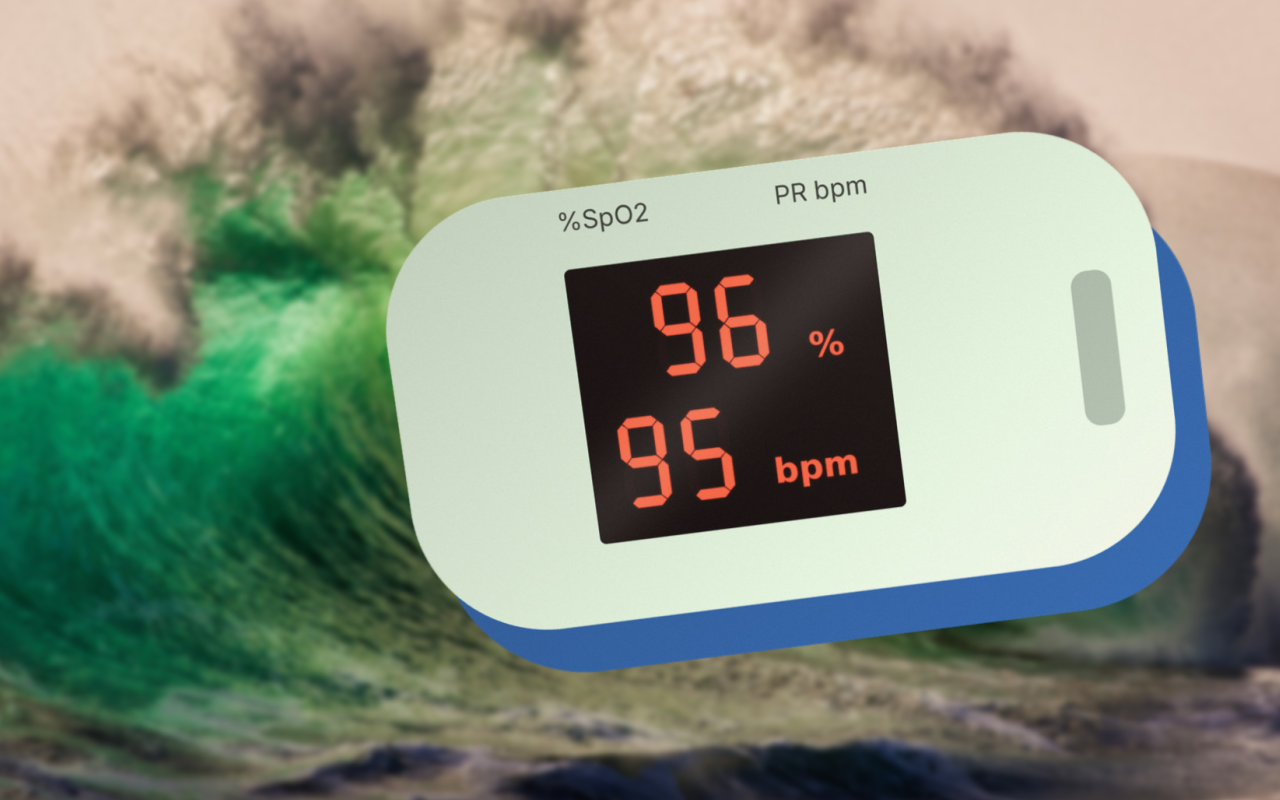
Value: % 96
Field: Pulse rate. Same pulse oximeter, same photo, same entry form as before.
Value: bpm 95
